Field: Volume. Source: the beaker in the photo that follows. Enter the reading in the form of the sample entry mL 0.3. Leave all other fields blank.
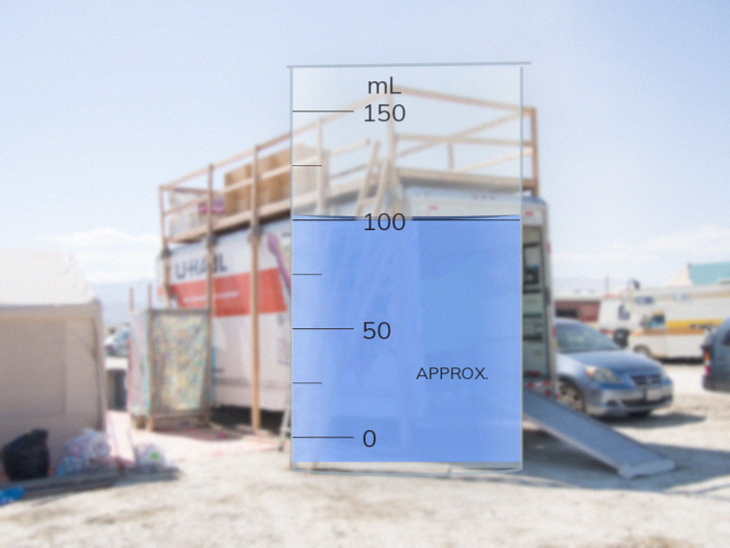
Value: mL 100
